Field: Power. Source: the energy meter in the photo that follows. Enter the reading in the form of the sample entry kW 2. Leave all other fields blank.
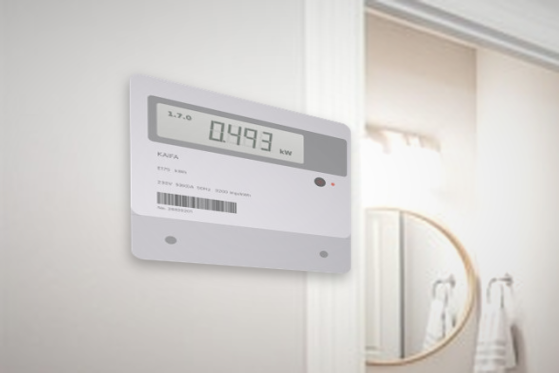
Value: kW 0.493
